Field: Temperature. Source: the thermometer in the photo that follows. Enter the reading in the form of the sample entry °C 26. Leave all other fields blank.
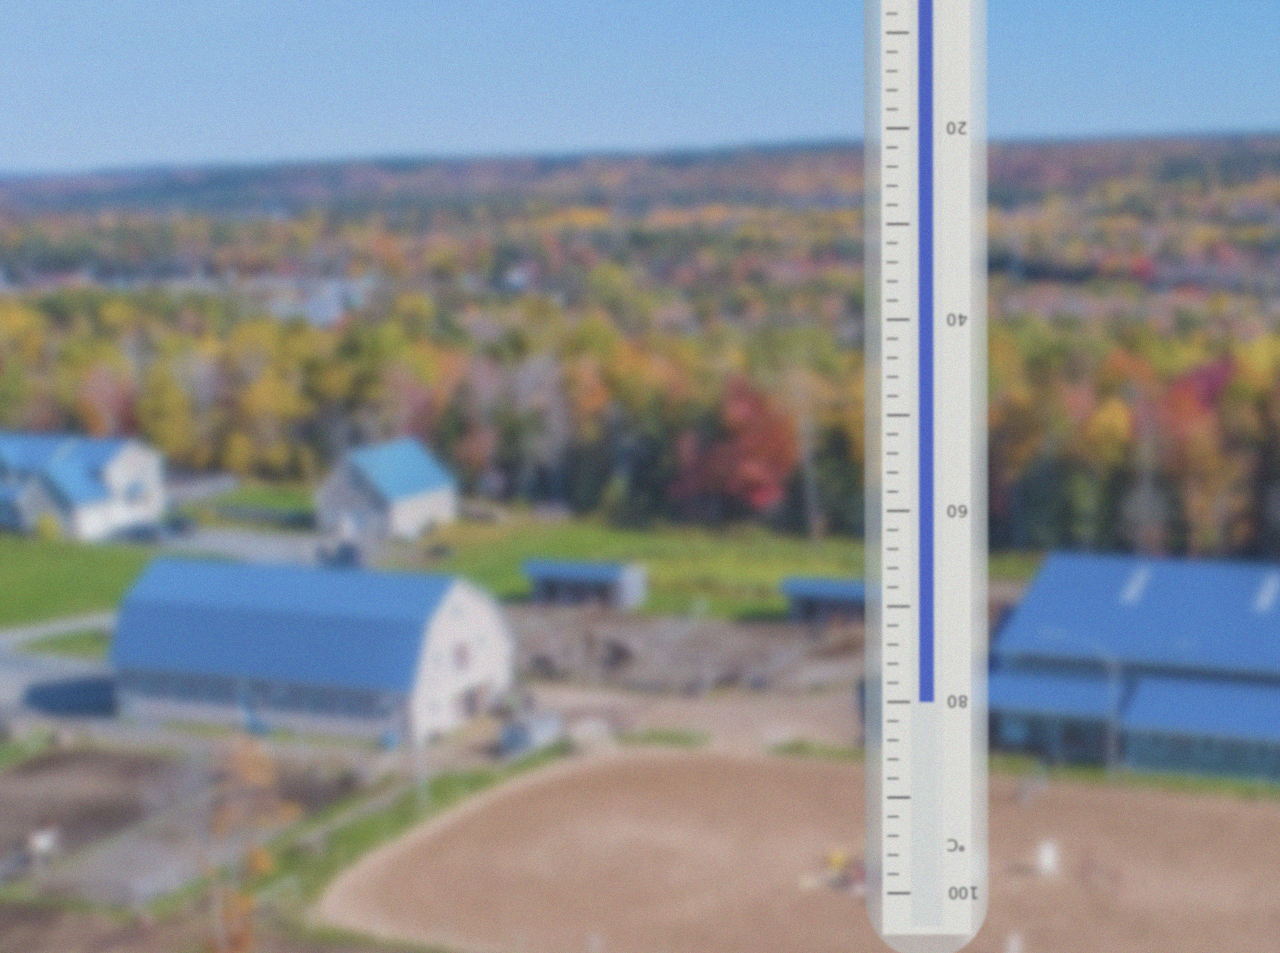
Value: °C 80
